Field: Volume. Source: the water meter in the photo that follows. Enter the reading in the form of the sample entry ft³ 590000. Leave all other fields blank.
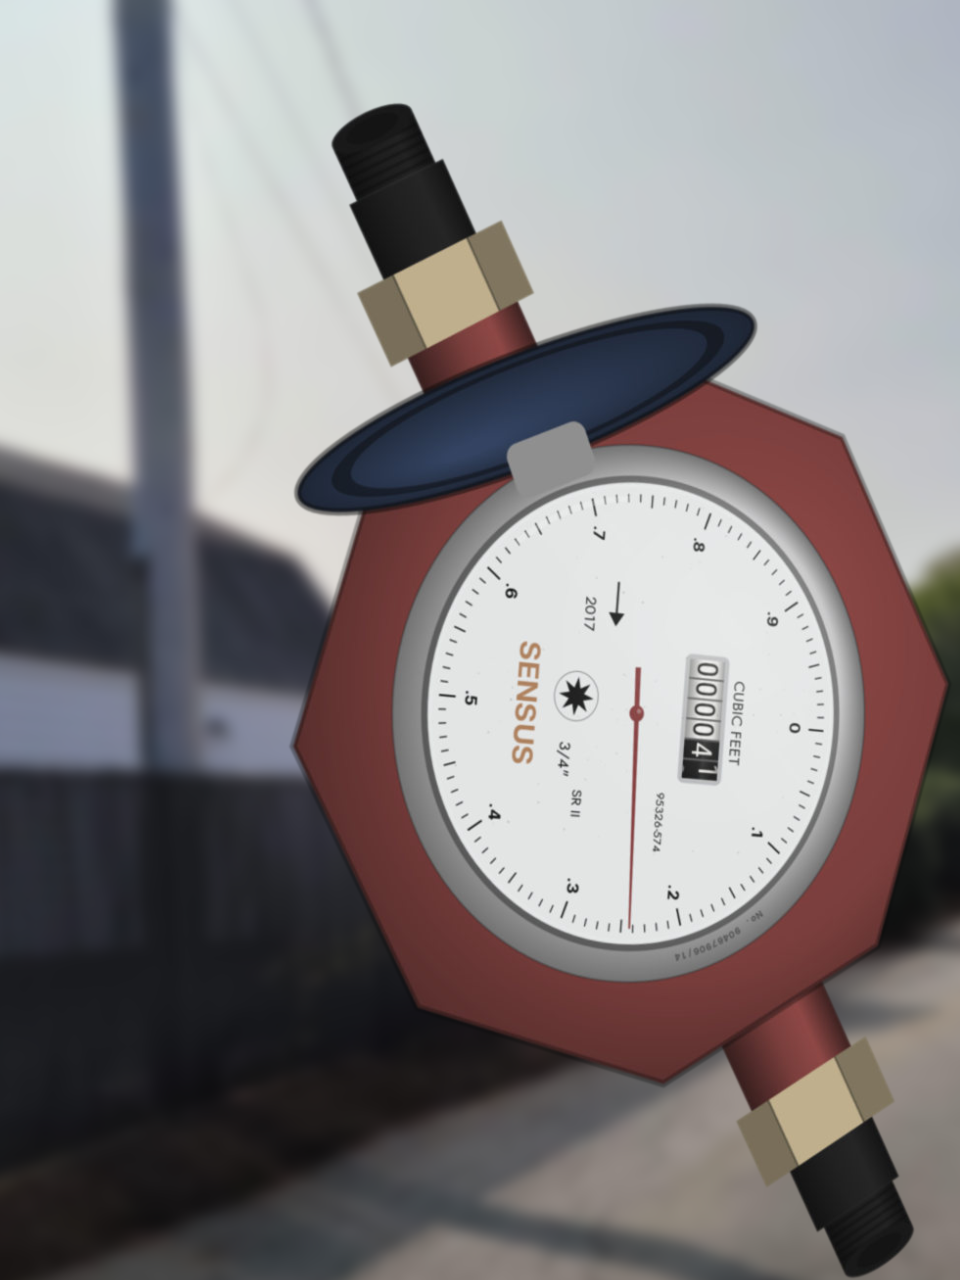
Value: ft³ 41.24
